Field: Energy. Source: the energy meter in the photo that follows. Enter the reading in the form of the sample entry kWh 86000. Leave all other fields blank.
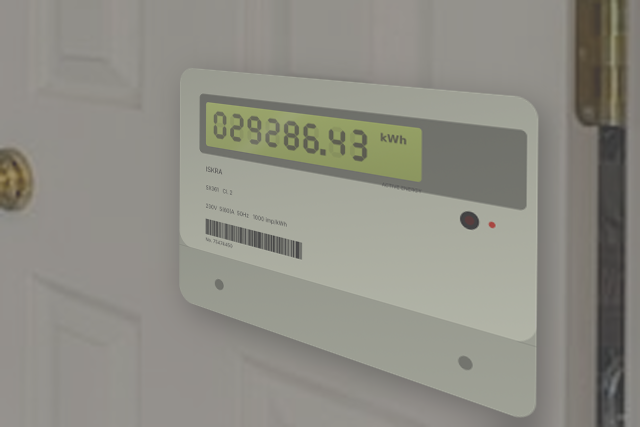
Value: kWh 29286.43
